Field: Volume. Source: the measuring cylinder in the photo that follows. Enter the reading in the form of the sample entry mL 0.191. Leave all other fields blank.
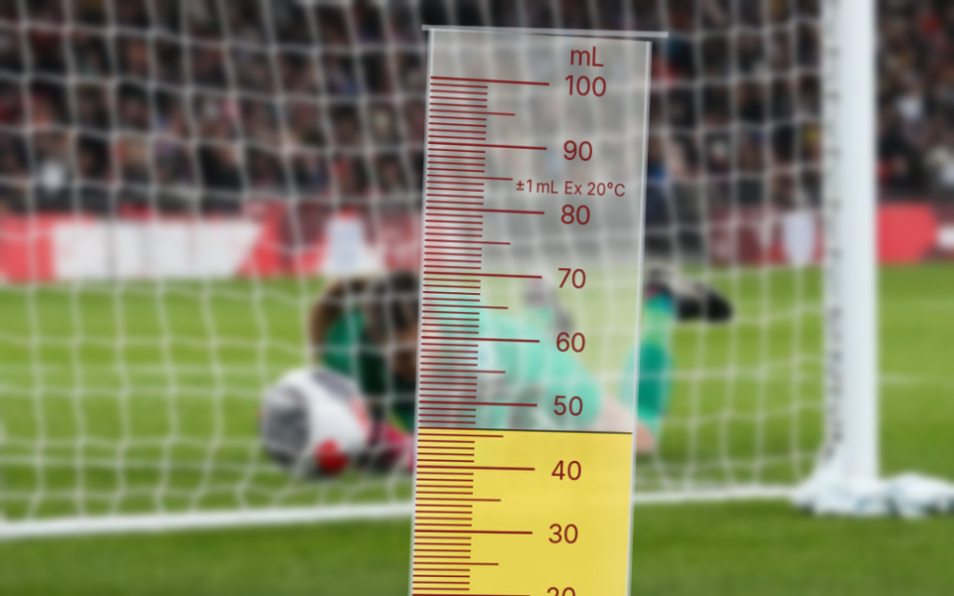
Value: mL 46
